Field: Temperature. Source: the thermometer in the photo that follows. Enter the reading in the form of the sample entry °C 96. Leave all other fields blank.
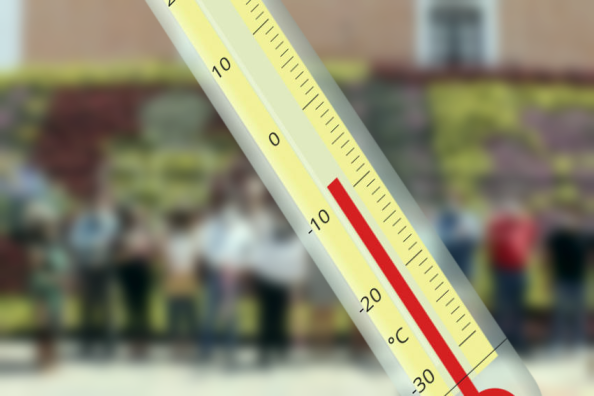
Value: °C -8
